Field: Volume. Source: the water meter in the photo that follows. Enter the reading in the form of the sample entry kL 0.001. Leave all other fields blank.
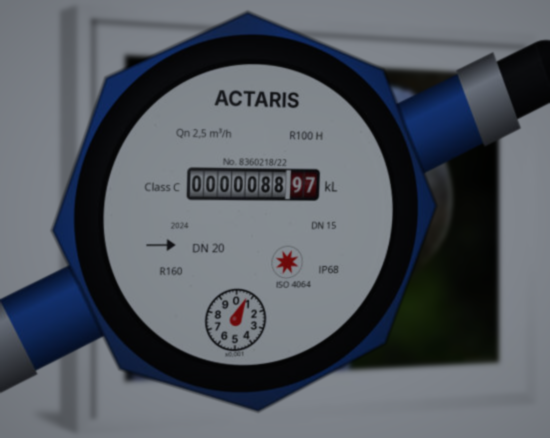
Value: kL 88.970
